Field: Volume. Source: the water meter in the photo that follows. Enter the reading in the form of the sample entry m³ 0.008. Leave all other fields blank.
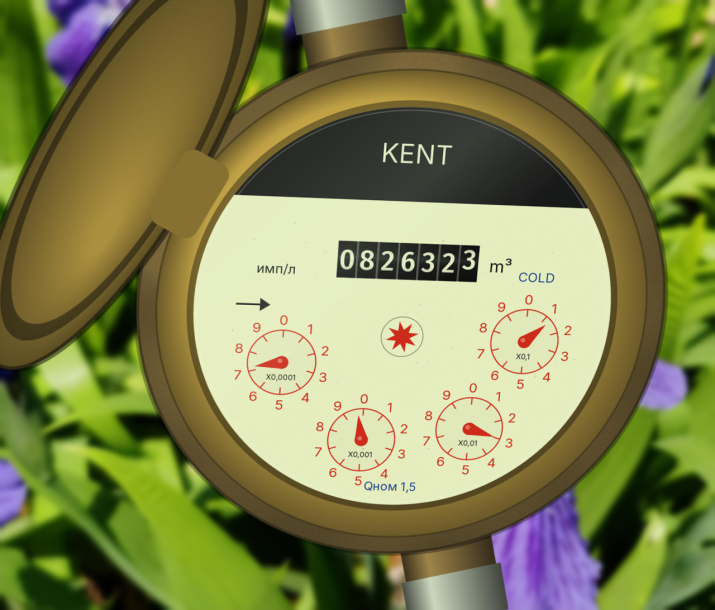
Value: m³ 826323.1297
